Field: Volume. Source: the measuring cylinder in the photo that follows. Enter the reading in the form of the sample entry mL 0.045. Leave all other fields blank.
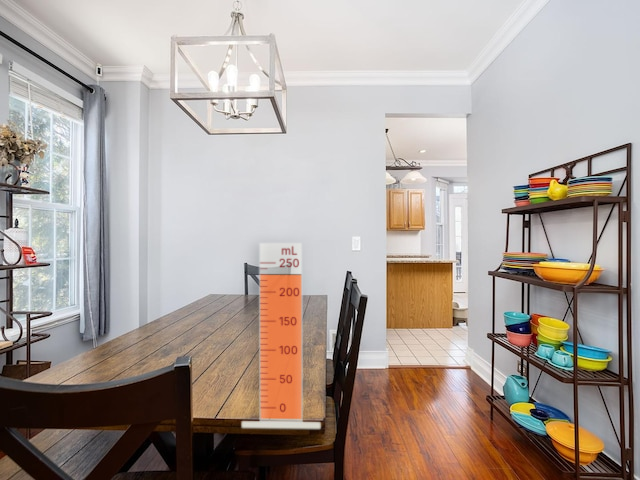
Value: mL 230
